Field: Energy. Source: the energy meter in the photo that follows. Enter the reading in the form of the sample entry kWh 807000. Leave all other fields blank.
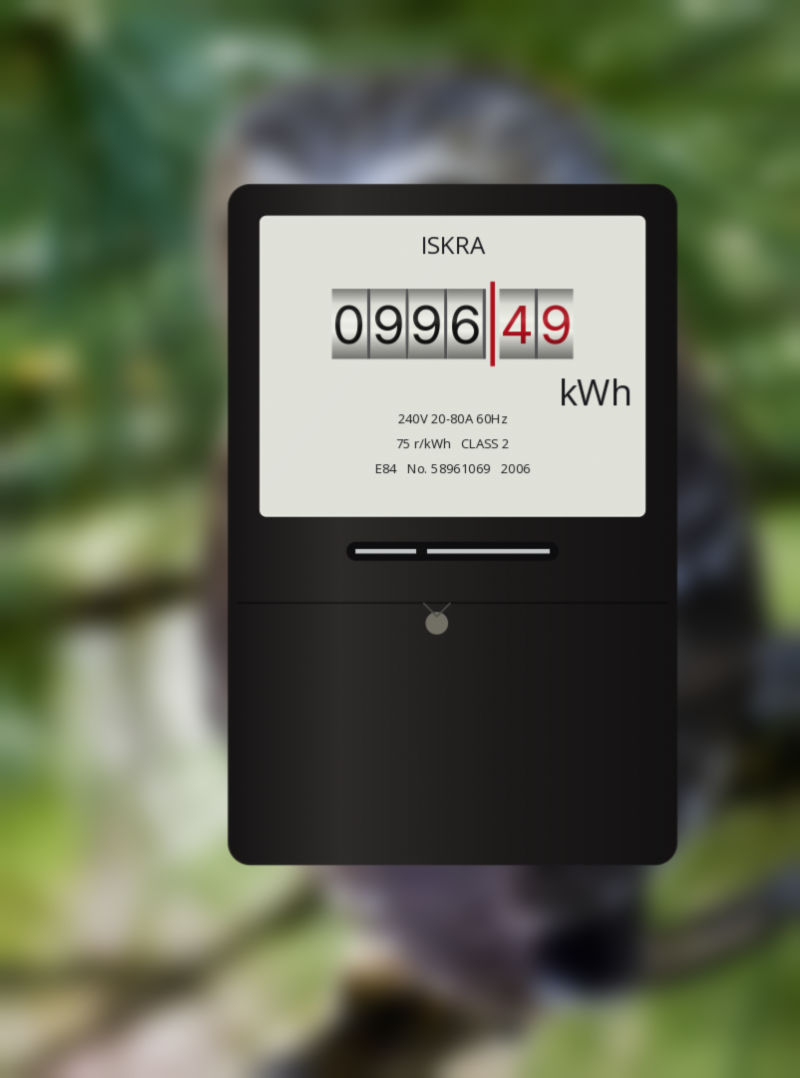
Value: kWh 996.49
